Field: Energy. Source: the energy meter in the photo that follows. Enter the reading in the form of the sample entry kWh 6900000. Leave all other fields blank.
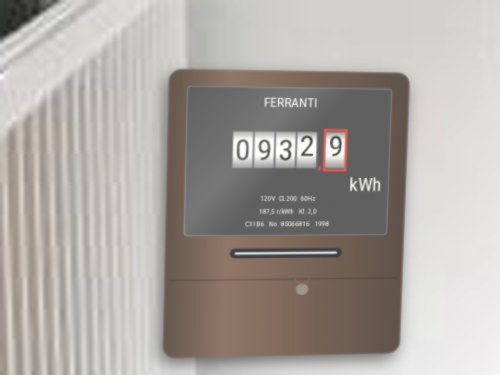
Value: kWh 932.9
